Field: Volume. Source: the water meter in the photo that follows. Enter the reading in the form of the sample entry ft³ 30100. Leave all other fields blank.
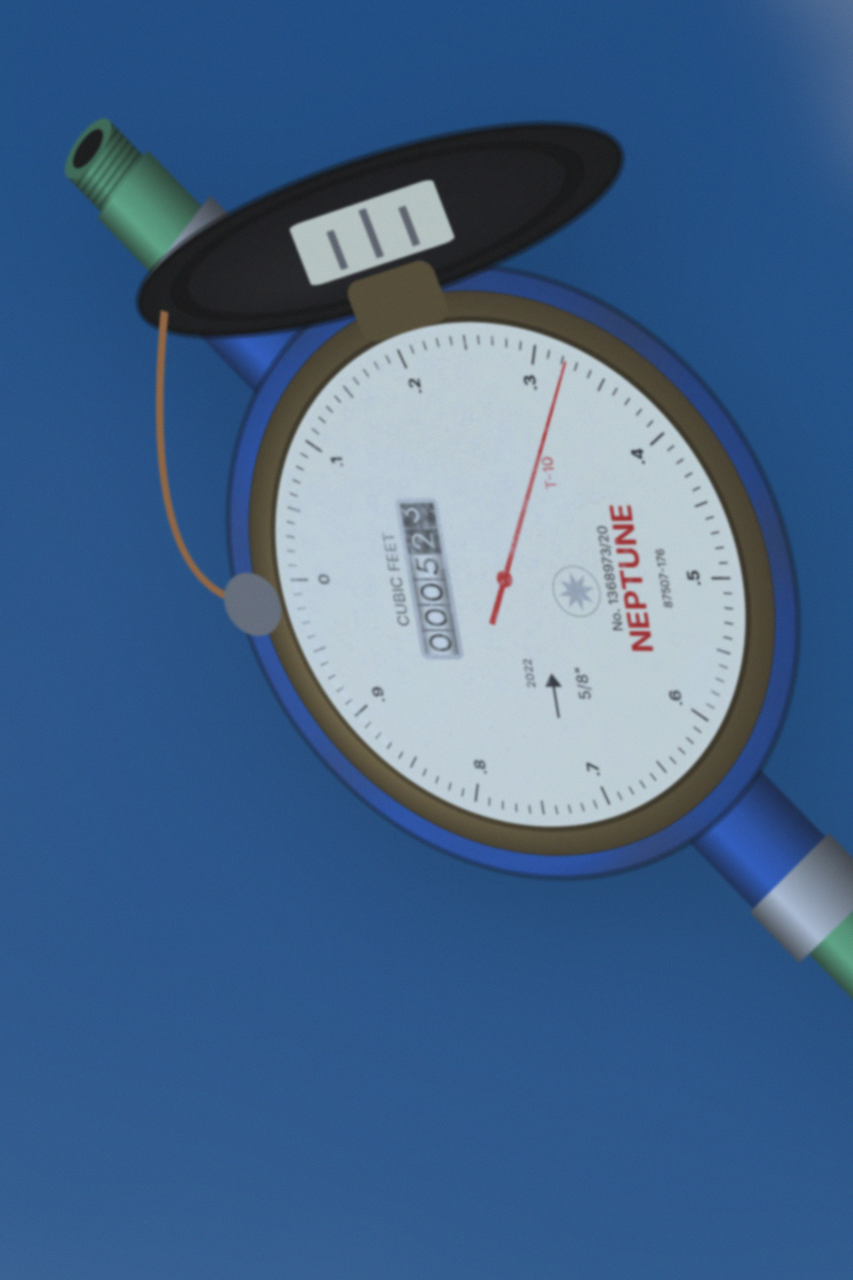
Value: ft³ 523.32
